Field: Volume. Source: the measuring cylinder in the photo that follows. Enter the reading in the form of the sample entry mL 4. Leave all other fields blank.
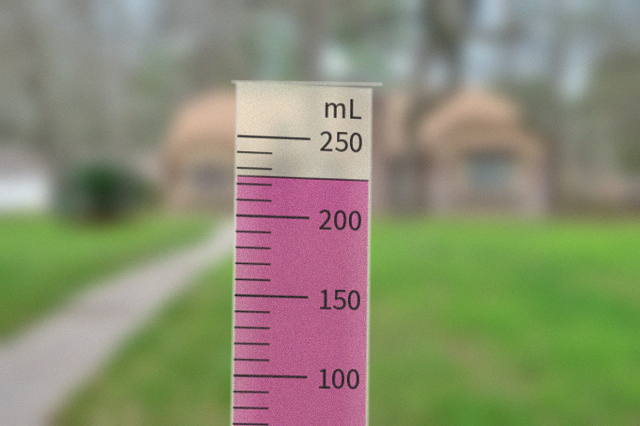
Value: mL 225
